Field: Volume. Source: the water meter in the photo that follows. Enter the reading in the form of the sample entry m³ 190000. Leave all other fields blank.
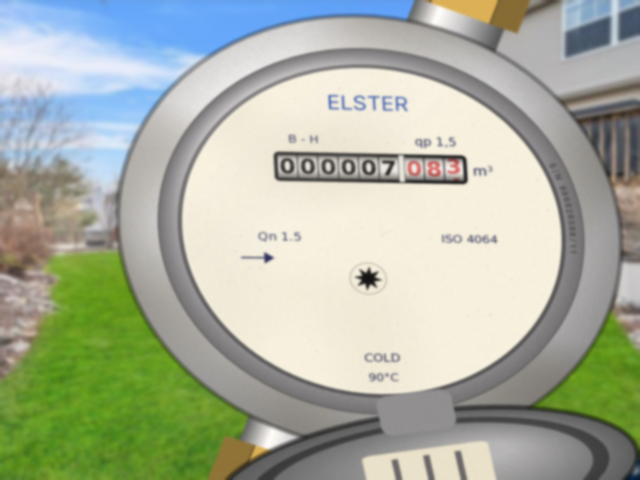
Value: m³ 7.083
